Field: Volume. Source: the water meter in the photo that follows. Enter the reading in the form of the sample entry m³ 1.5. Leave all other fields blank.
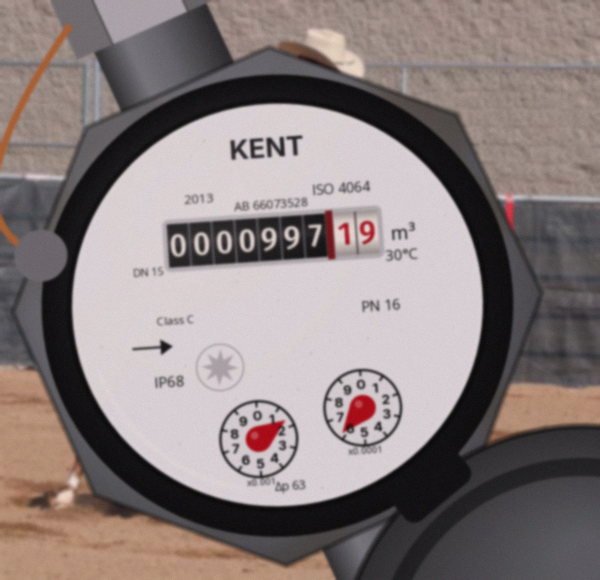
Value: m³ 997.1916
